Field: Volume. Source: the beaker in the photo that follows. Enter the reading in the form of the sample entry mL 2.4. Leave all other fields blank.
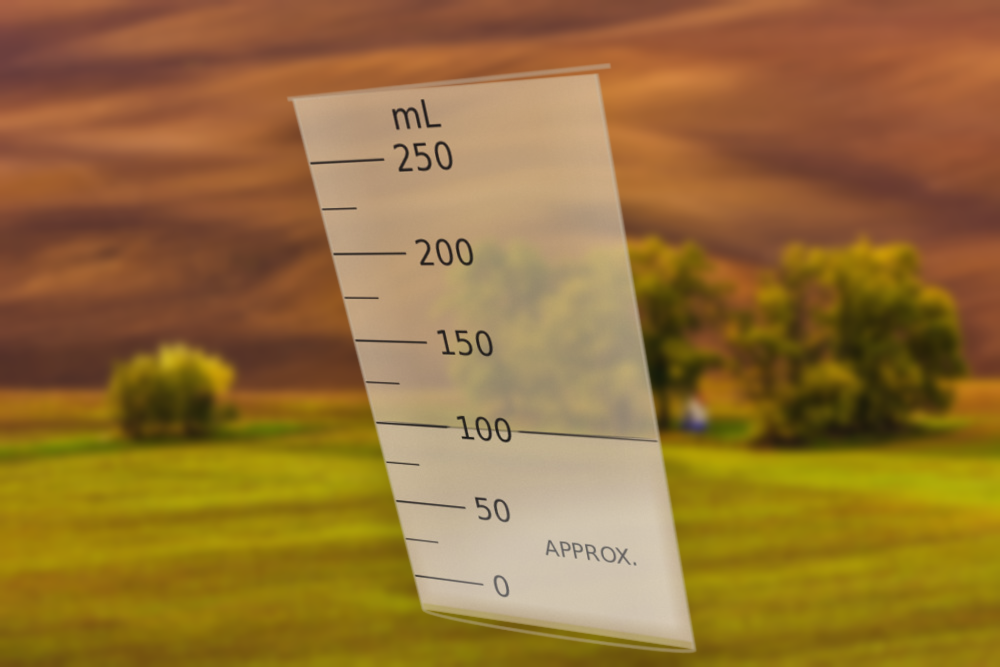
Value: mL 100
